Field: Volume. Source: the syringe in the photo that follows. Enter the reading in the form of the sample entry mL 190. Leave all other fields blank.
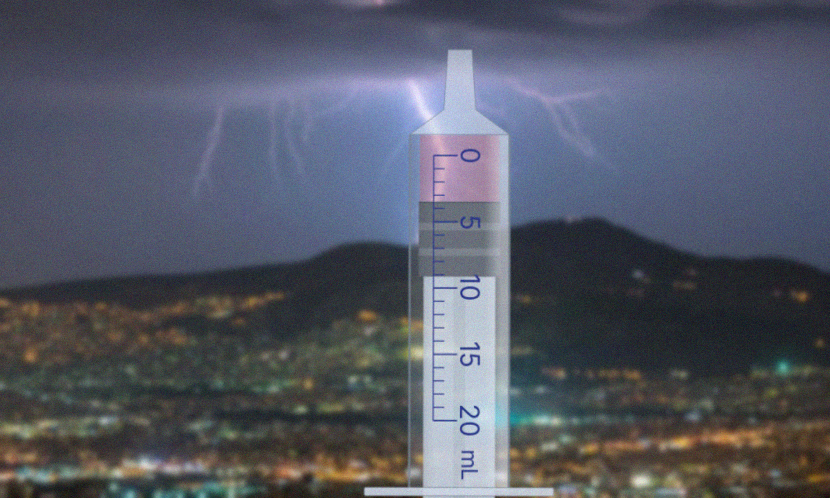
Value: mL 3.5
